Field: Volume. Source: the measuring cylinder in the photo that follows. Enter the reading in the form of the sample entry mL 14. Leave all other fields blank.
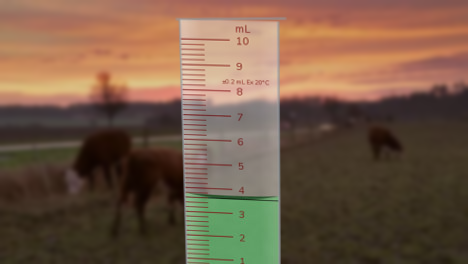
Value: mL 3.6
